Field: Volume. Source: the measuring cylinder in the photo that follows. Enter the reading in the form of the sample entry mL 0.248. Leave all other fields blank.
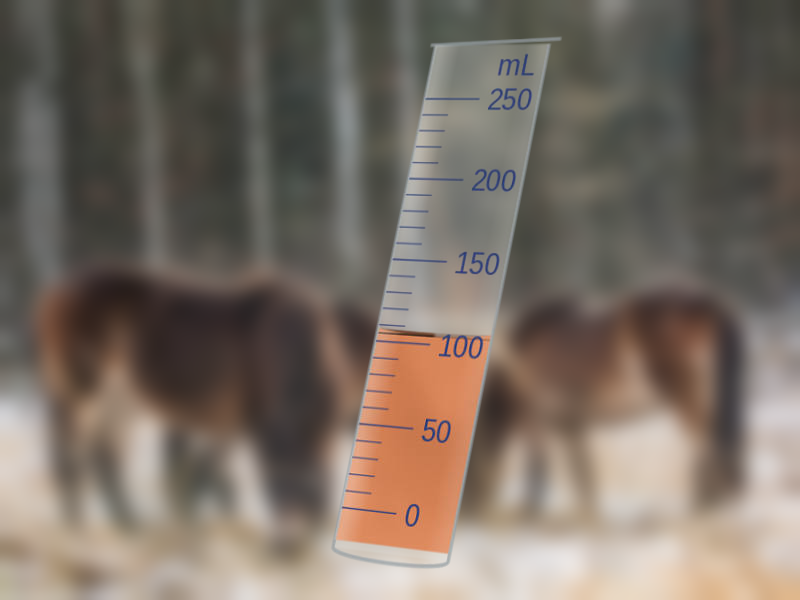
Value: mL 105
